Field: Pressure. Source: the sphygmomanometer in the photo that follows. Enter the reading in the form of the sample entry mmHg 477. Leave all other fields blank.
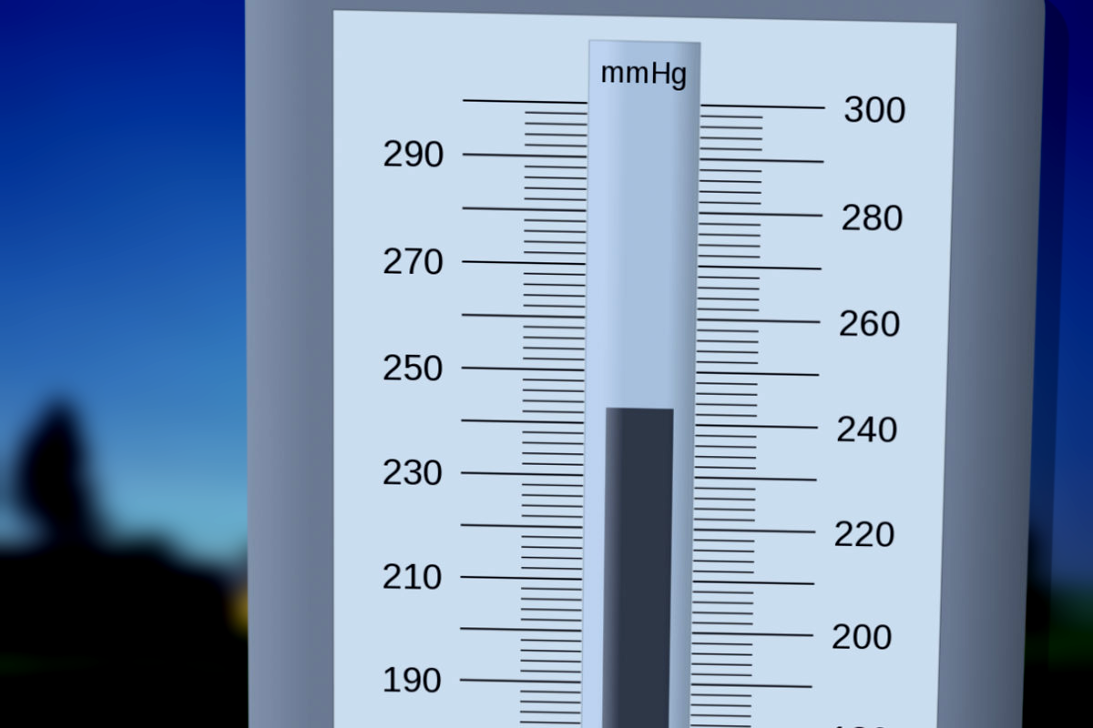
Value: mmHg 243
